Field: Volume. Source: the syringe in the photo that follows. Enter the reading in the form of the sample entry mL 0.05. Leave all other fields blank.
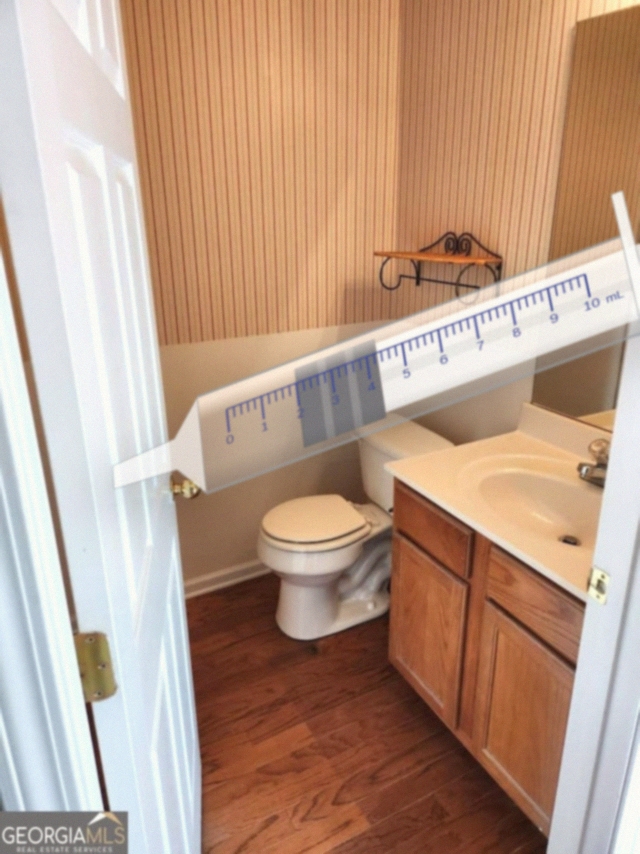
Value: mL 2
